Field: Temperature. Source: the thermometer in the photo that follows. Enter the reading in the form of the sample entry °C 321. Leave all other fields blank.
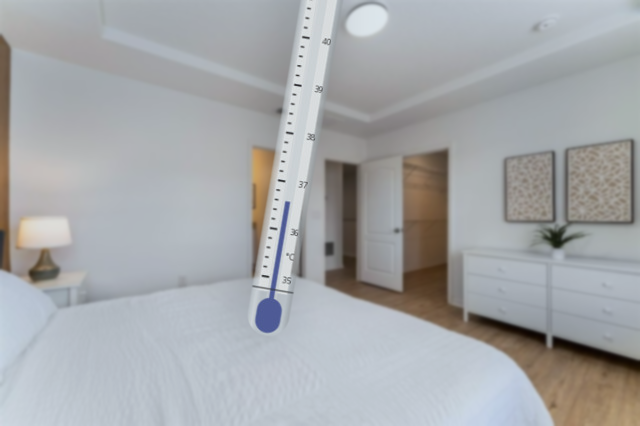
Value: °C 36.6
